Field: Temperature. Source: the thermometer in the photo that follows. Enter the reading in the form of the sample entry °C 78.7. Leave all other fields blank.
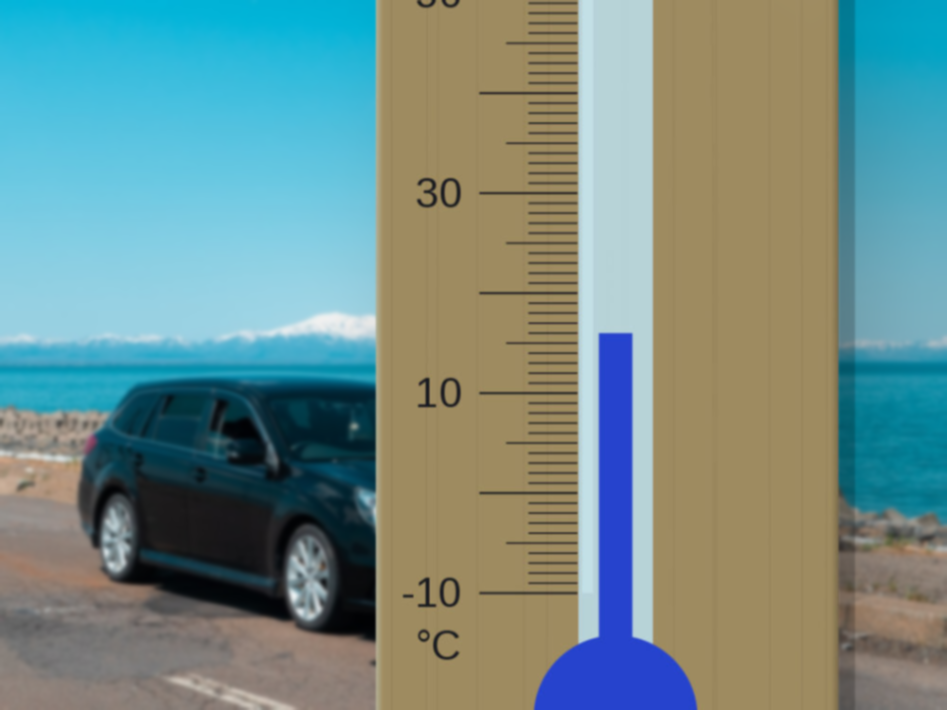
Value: °C 16
